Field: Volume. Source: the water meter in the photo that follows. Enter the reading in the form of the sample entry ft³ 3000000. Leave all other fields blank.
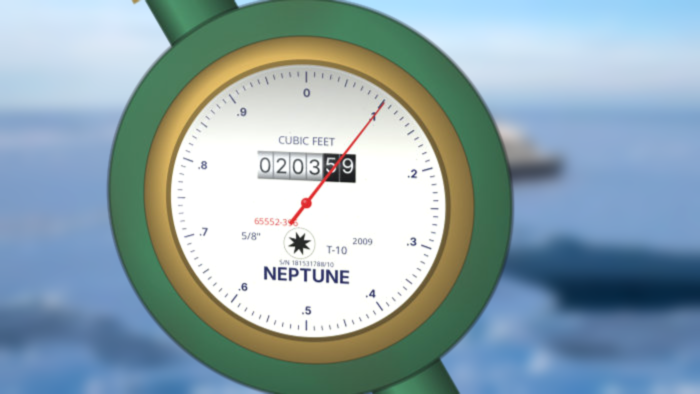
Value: ft³ 20359.10
